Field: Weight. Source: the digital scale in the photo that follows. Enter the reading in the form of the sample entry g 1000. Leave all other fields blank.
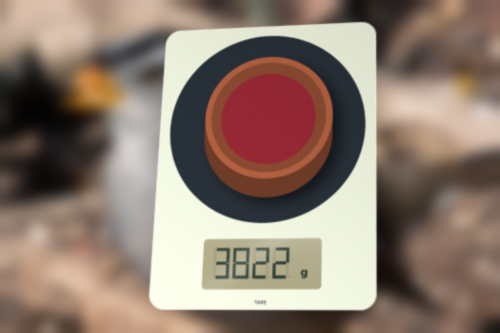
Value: g 3822
